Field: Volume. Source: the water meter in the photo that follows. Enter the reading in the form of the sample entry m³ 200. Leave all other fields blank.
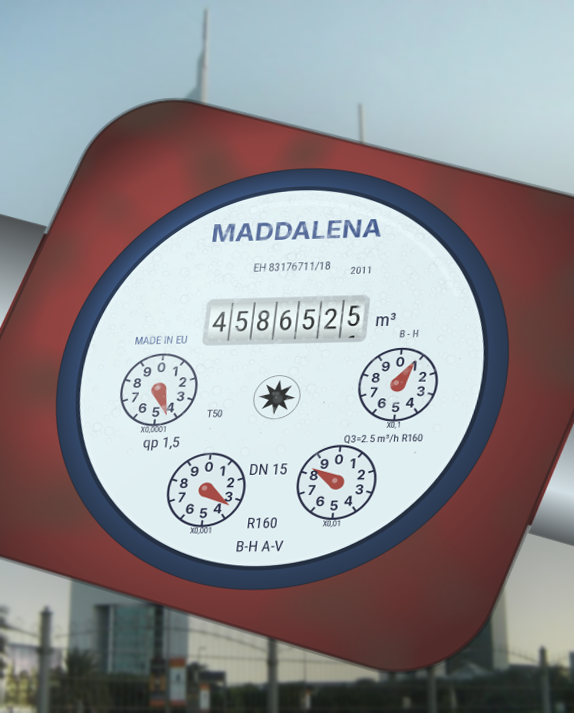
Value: m³ 4586525.0834
